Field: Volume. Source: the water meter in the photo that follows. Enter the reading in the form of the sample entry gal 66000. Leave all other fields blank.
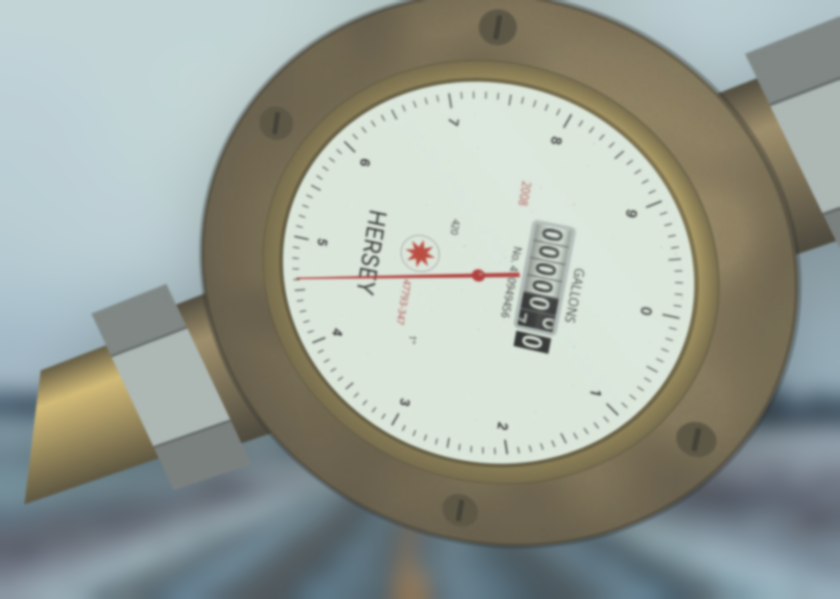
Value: gal 64.6
